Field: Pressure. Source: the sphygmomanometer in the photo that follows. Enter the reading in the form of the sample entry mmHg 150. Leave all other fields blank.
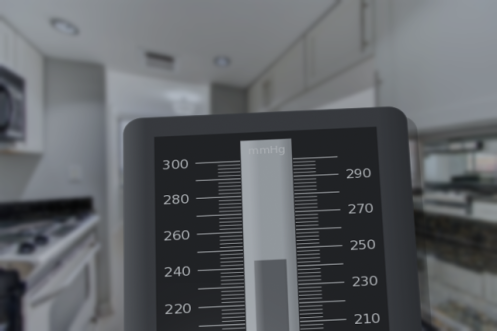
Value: mmHg 244
